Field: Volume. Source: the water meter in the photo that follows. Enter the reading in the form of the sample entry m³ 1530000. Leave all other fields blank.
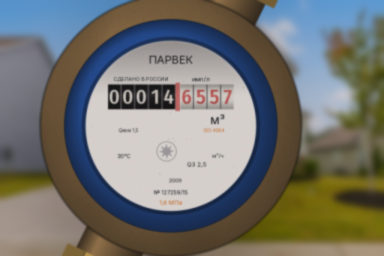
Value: m³ 14.6557
